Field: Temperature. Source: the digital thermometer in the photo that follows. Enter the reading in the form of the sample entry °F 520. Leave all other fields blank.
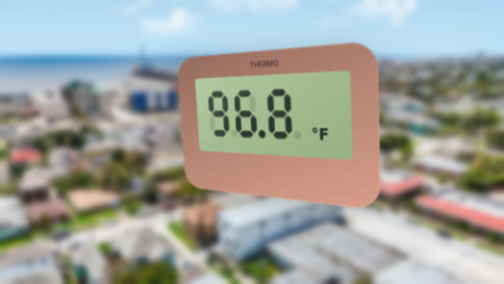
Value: °F 96.8
